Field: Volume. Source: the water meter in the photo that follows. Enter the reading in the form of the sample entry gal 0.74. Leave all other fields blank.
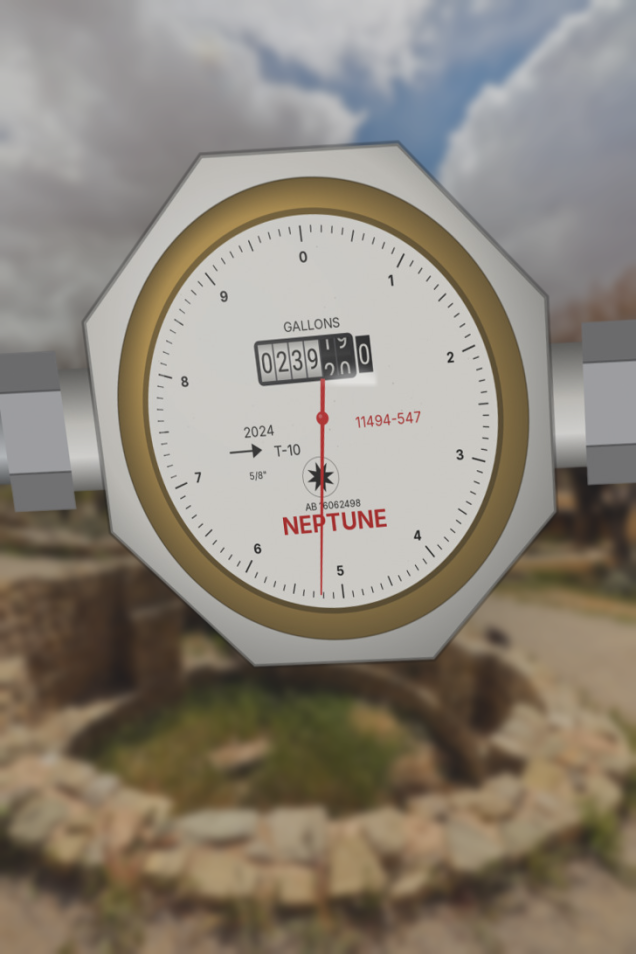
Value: gal 239195.2
